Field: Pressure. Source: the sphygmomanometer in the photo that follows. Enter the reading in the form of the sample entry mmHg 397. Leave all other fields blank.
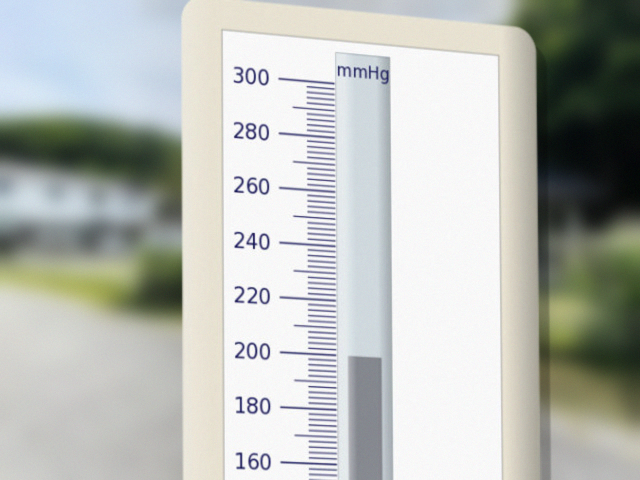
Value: mmHg 200
